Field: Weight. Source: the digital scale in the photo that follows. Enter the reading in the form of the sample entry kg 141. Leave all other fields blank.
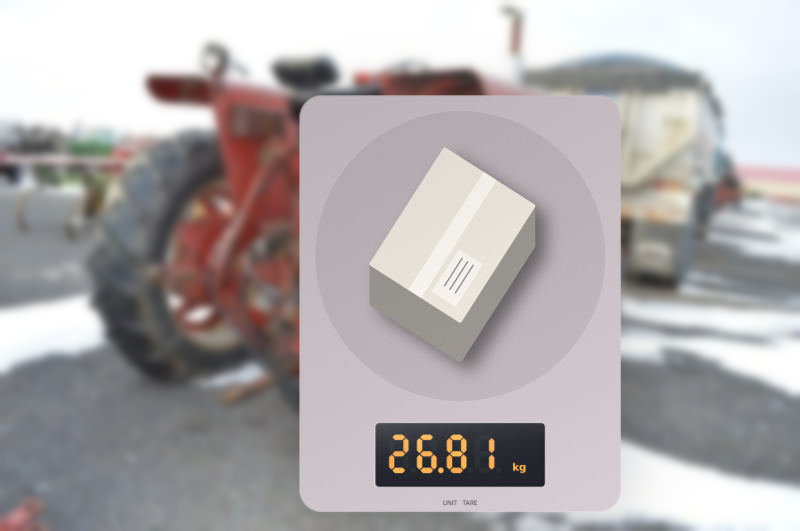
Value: kg 26.81
